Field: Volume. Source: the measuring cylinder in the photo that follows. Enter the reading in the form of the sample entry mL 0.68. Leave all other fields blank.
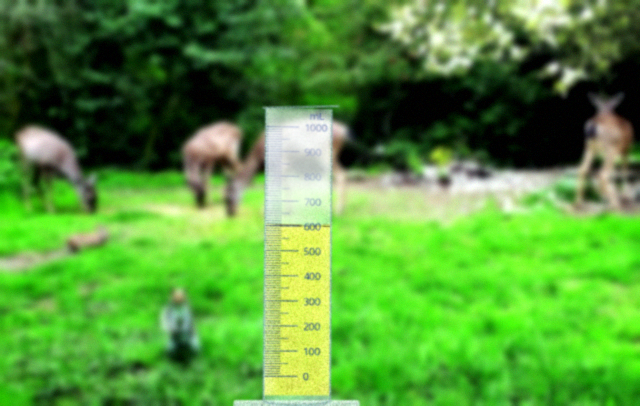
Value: mL 600
